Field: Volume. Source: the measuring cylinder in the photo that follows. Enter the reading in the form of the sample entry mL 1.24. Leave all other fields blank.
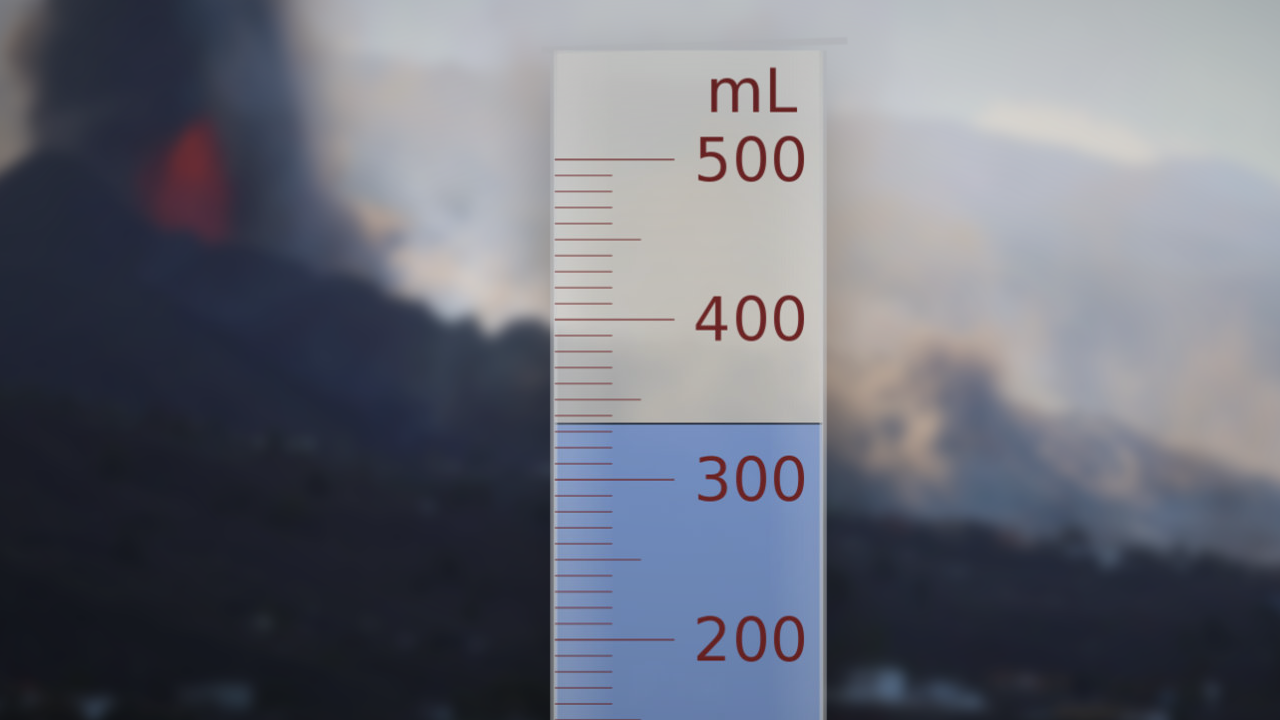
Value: mL 335
